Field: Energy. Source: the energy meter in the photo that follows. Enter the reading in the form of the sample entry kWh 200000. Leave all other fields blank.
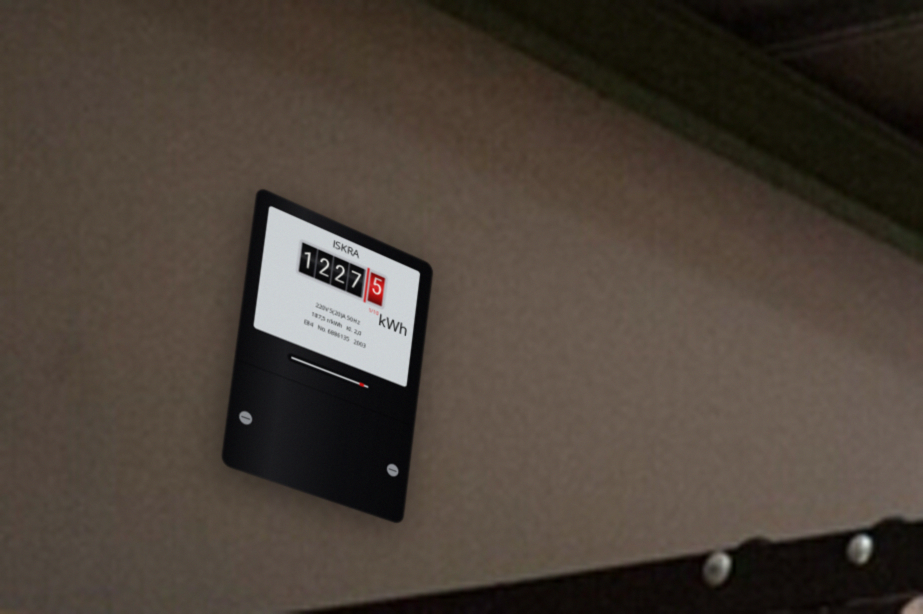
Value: kWh 1227.5
